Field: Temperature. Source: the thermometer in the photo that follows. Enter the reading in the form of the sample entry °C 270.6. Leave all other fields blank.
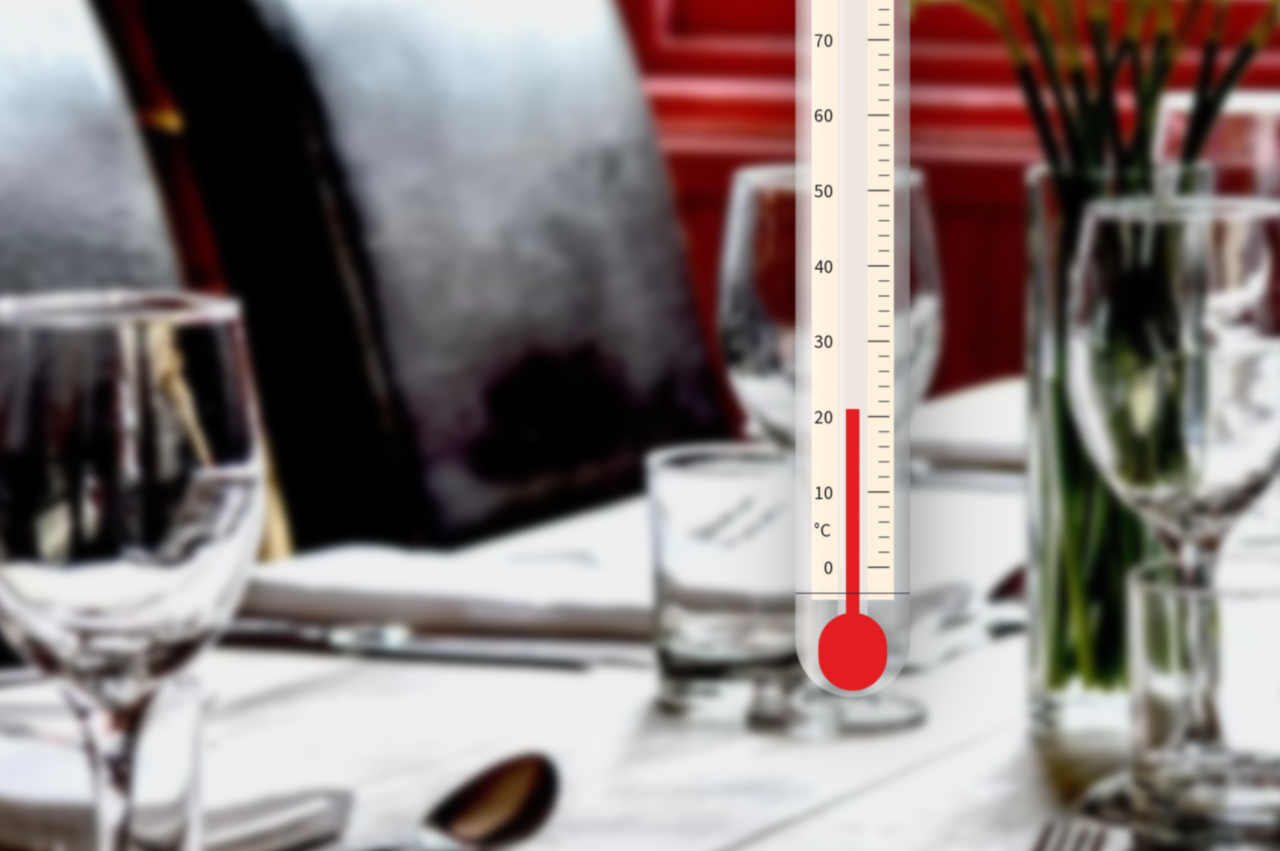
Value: °C 21
